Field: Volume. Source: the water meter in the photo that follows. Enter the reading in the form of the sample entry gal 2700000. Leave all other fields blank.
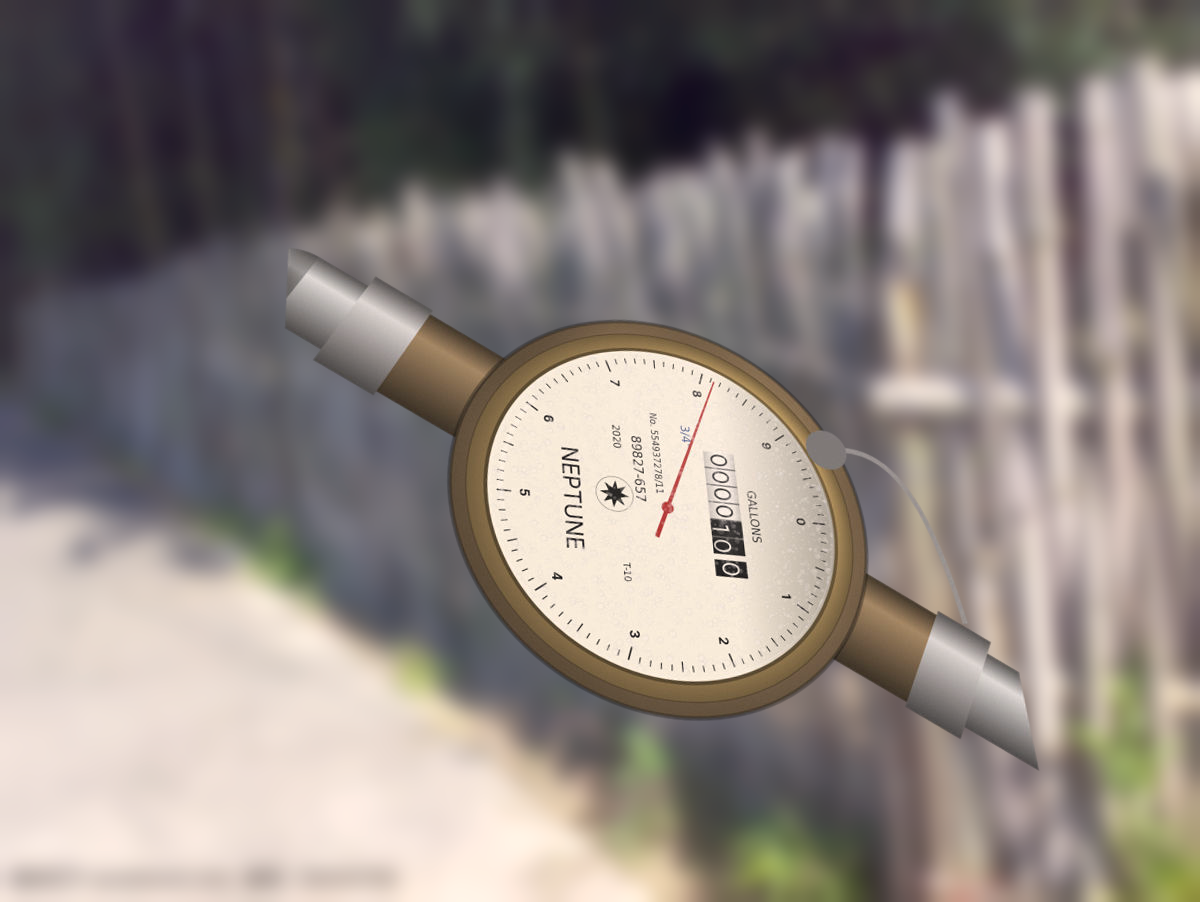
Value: gal 98.1
